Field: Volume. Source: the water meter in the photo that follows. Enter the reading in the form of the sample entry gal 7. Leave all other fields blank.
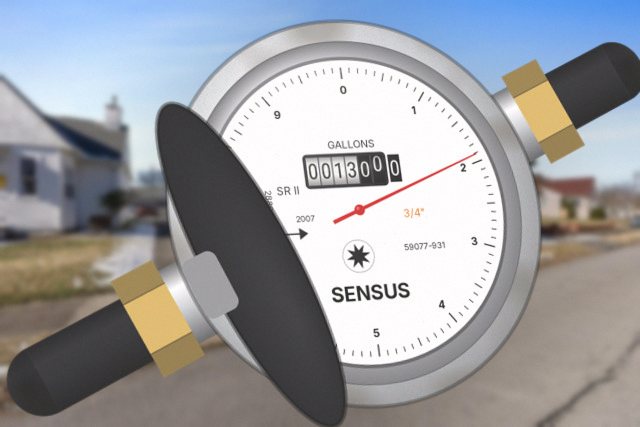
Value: gal 13001.9
